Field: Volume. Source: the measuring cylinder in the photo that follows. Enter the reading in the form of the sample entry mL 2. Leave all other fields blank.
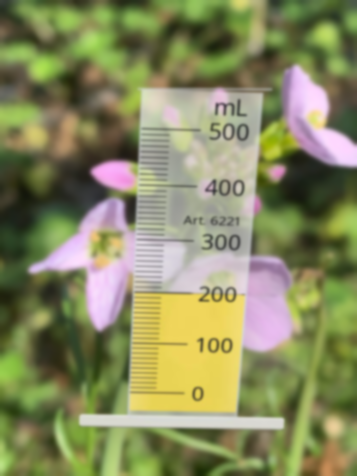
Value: mL 200
